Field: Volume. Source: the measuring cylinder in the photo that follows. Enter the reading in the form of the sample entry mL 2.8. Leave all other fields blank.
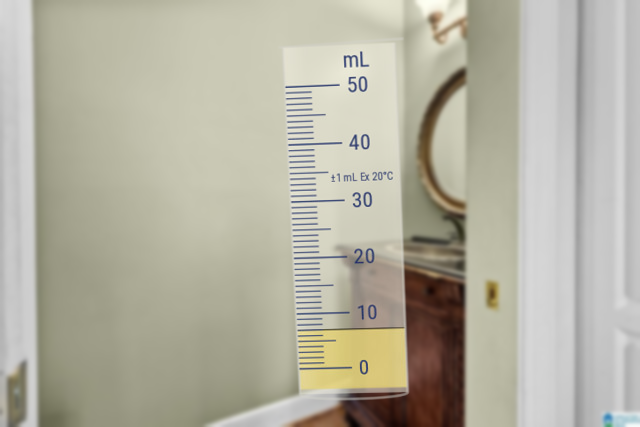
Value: mL 7
